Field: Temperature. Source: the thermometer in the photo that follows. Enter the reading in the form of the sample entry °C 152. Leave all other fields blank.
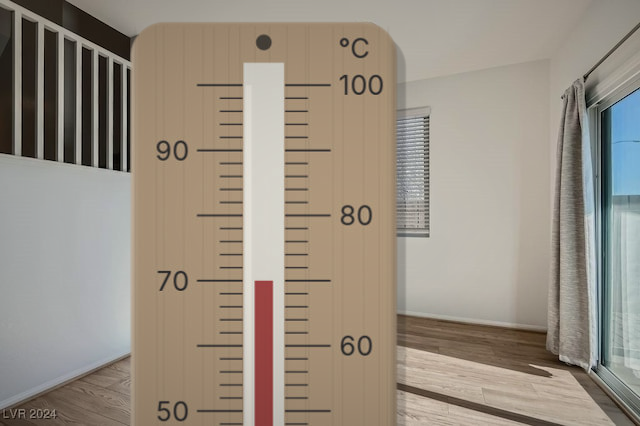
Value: °C 70
